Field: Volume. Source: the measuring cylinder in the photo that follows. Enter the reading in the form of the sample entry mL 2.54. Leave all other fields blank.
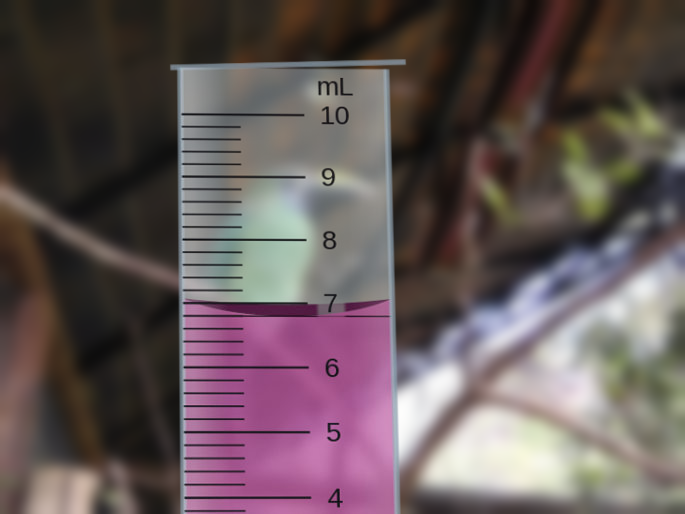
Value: mL 6.8
